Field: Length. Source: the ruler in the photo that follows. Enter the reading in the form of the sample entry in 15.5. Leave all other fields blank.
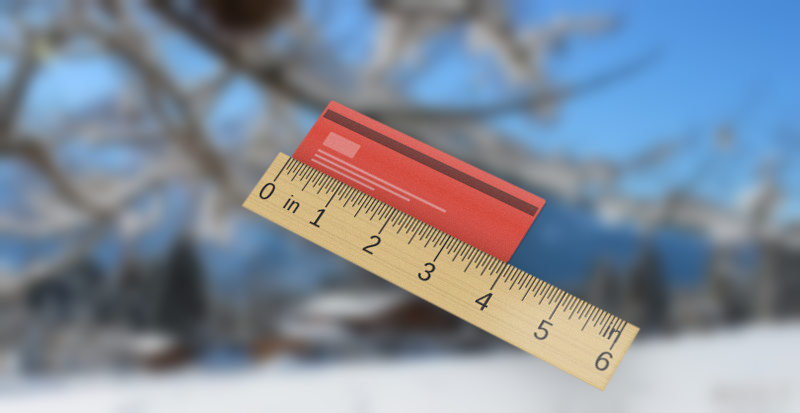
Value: in 4
